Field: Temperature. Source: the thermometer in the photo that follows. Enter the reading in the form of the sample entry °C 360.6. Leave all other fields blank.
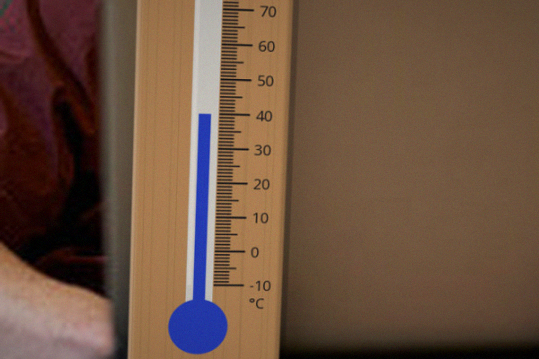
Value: °C 40
